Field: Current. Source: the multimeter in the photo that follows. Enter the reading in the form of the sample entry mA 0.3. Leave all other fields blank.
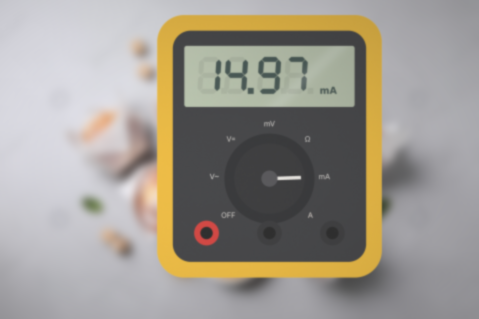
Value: mA 14.97
